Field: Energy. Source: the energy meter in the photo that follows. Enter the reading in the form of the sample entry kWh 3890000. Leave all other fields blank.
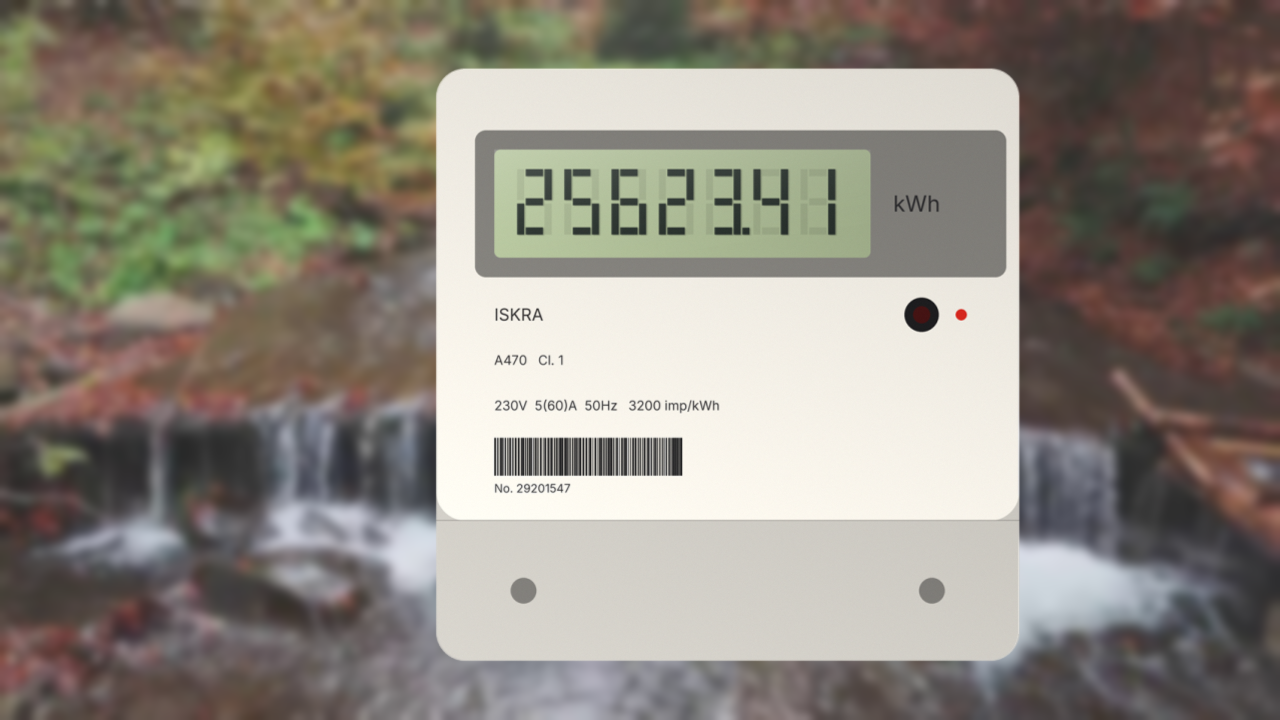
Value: kWh 25623.41
